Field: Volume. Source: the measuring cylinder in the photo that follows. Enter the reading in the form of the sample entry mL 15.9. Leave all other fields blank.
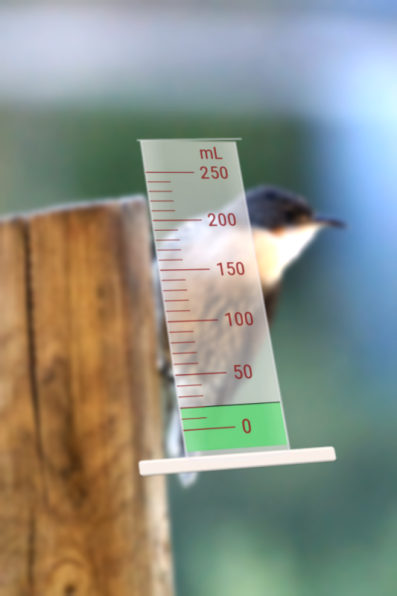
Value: mL 20
